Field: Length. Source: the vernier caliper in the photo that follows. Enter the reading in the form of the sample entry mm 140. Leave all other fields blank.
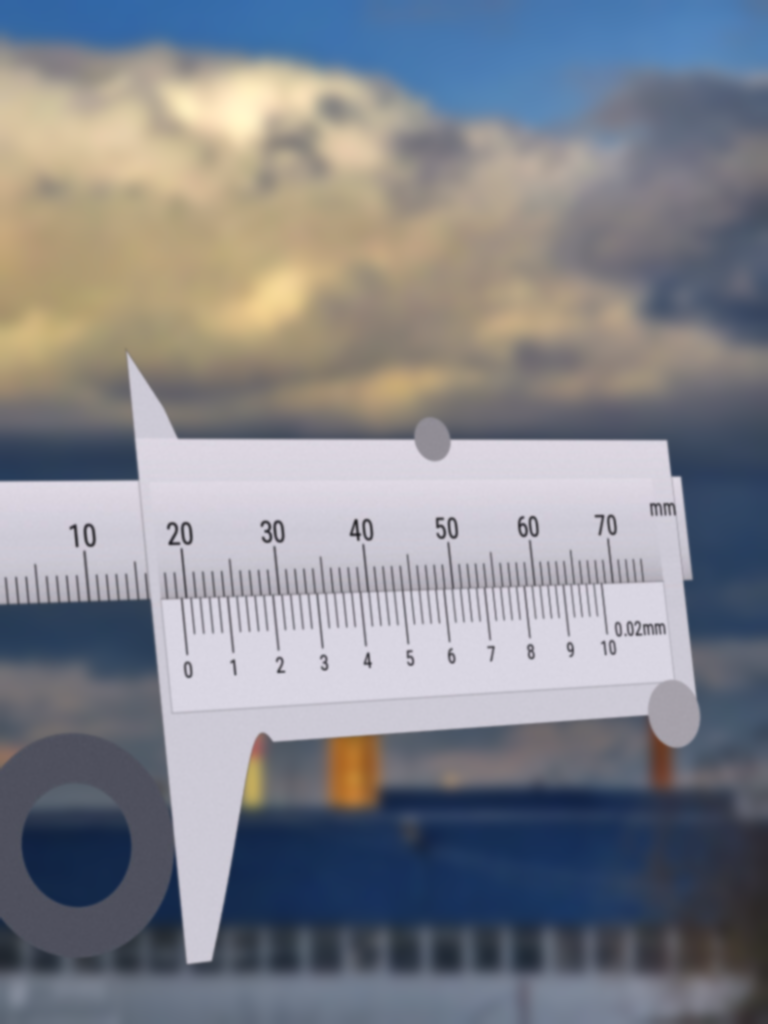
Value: mm 19.5
